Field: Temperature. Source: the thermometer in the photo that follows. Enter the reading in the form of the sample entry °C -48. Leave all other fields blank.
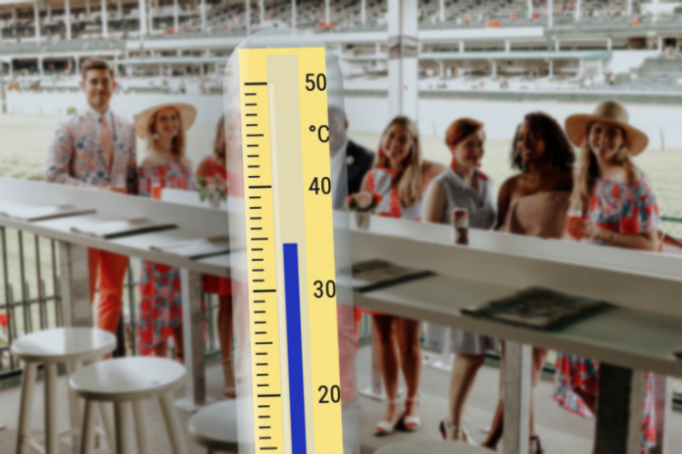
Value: °C 34.5
